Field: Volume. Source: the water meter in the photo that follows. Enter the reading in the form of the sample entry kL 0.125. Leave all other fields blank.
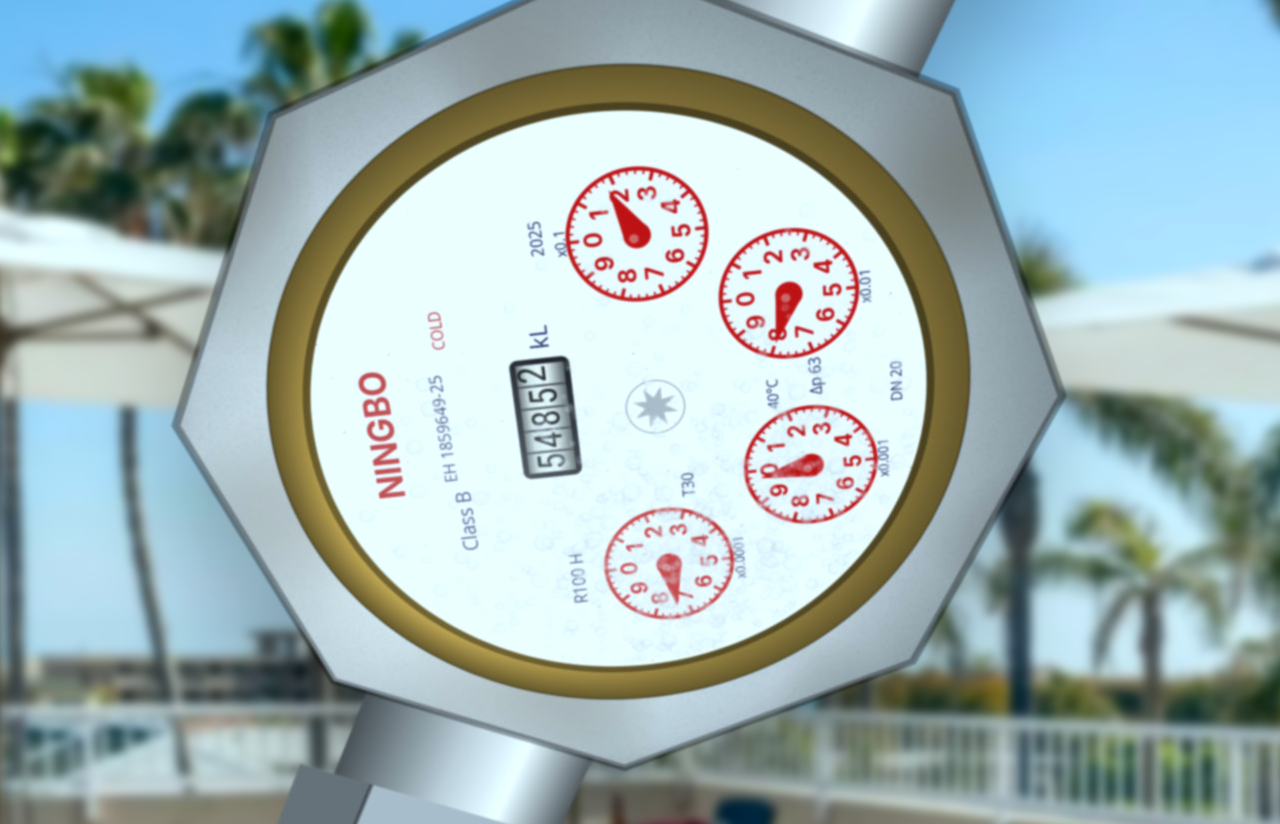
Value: kL 54852.1797
